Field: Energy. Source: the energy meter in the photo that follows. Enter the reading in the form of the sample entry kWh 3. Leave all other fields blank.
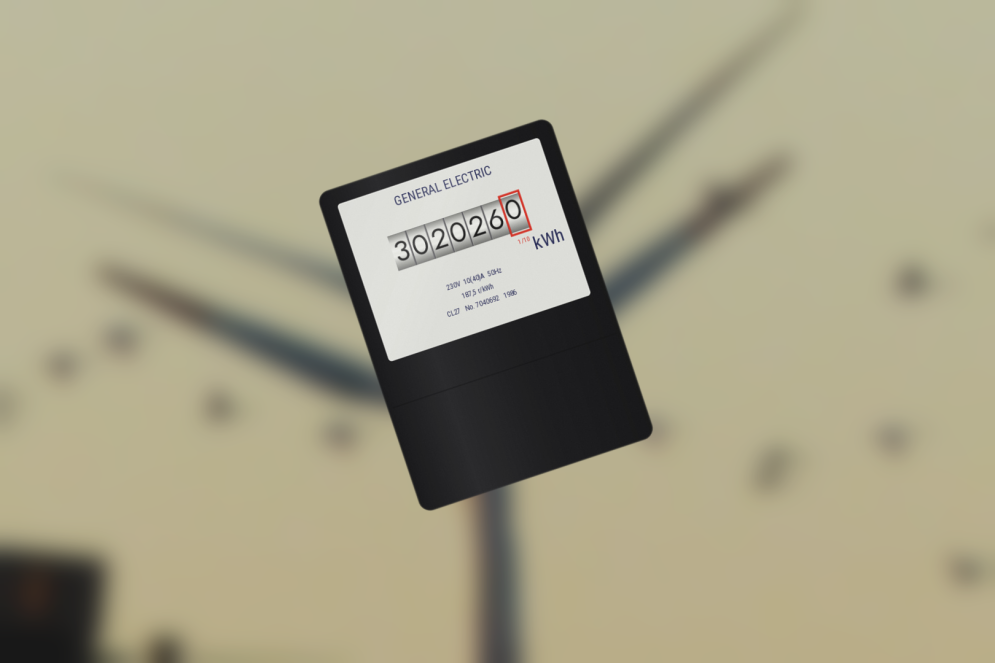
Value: kWh 302026.0
